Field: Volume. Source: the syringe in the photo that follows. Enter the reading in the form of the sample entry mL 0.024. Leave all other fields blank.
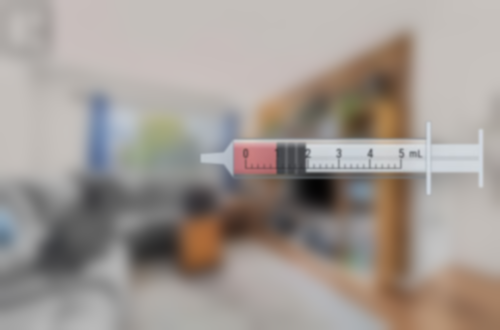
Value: mL 1
